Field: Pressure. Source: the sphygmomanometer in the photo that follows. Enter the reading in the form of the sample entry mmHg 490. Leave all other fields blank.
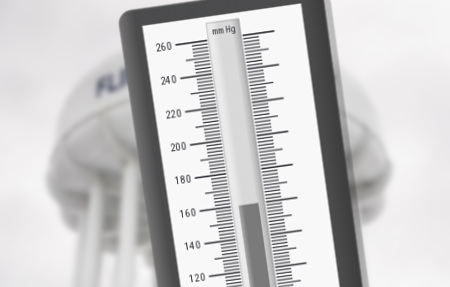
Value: mmHg 160
